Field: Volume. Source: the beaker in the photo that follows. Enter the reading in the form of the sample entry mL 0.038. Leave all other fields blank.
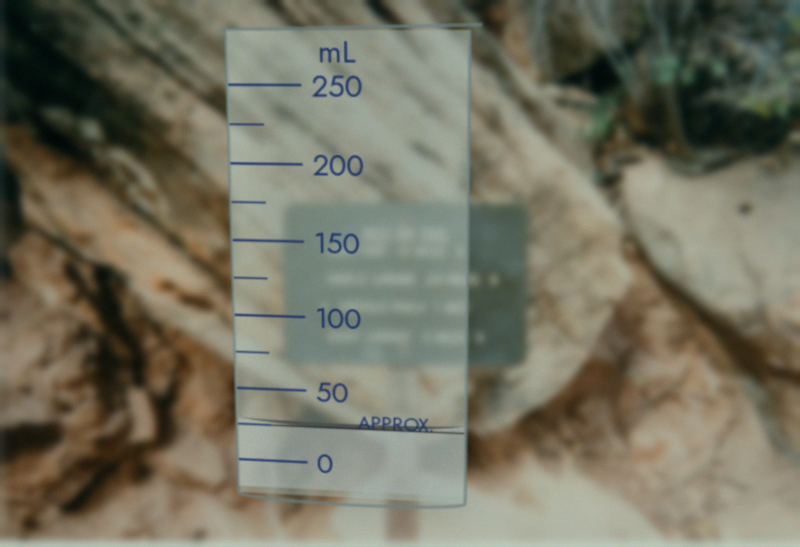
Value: mL 25
